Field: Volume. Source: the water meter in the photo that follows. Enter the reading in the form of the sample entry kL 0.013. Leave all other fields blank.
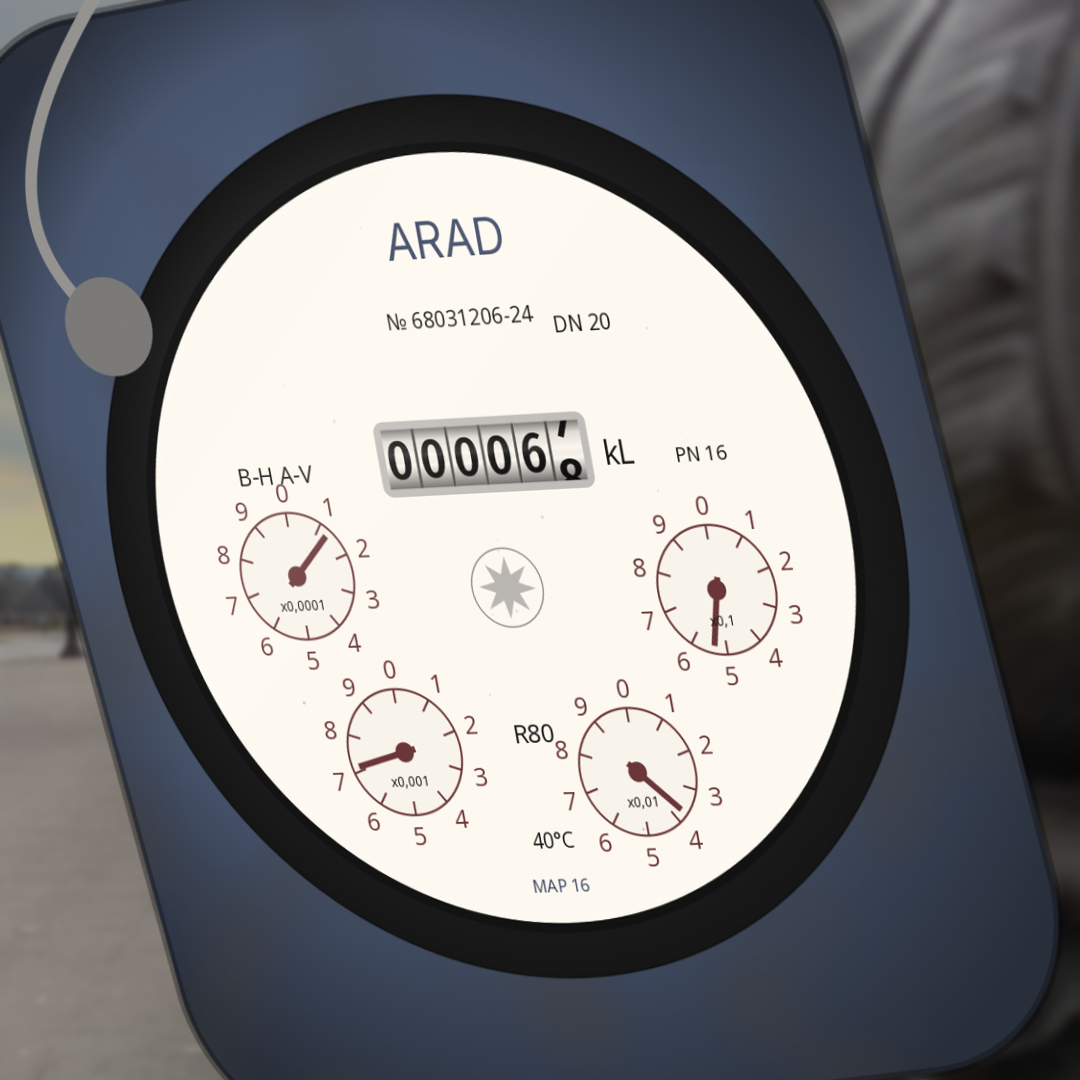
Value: kL 67.5371
